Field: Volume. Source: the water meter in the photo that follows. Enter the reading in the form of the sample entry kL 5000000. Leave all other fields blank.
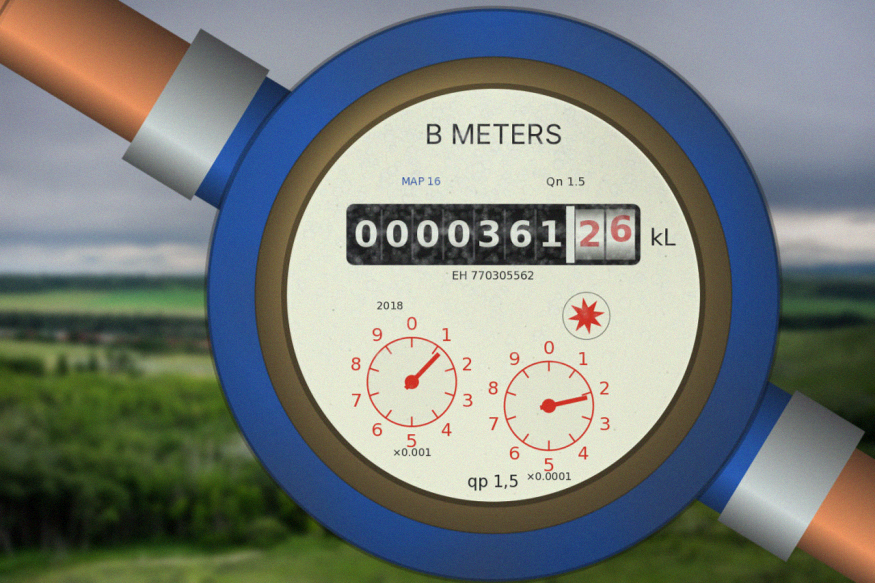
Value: kL 361.2612
